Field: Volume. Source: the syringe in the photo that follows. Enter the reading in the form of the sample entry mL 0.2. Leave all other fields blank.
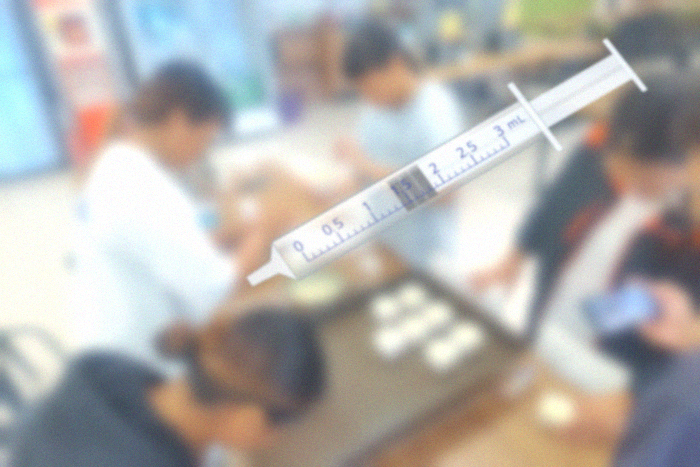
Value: mL 1.4
